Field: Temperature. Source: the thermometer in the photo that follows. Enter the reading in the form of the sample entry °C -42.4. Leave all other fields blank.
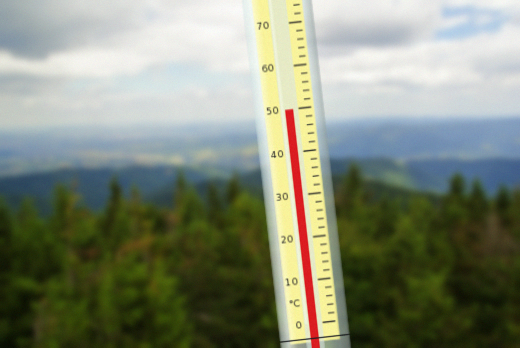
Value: °C 50
